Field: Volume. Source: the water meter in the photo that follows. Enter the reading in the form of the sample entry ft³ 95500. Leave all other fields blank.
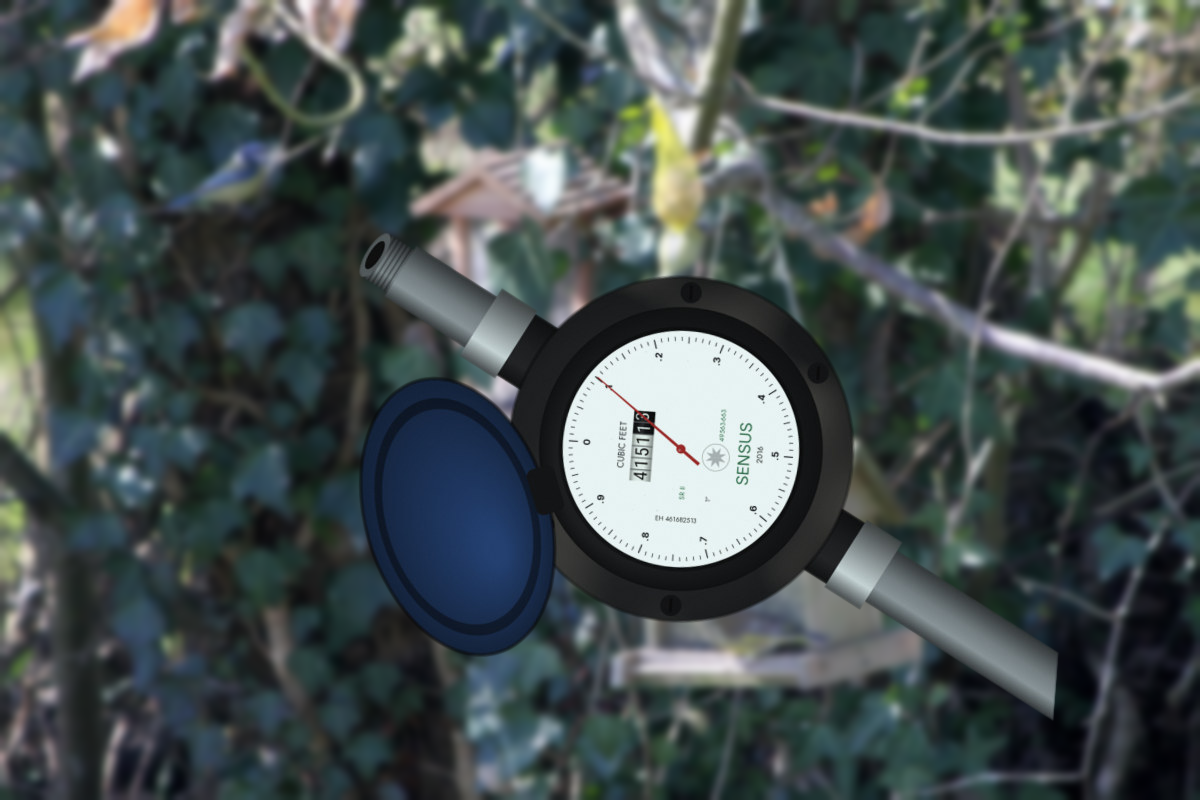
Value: ft³ 415113.10
